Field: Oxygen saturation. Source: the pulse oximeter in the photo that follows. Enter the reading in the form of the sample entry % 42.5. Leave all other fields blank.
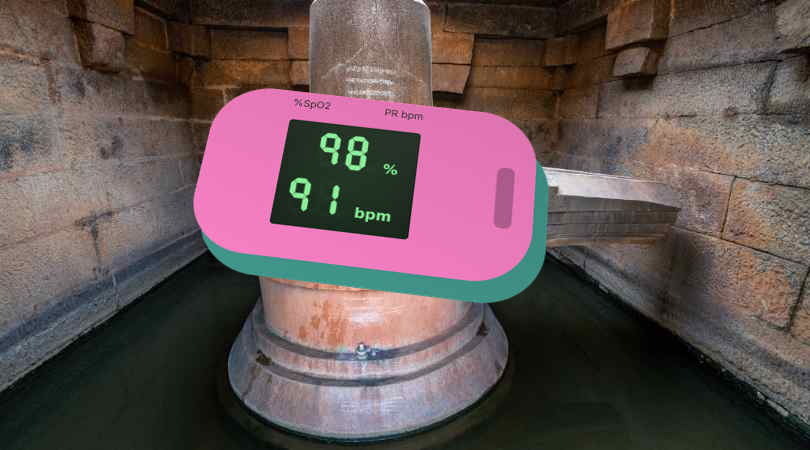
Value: % 98
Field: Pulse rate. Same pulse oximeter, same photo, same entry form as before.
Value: bpm 91
